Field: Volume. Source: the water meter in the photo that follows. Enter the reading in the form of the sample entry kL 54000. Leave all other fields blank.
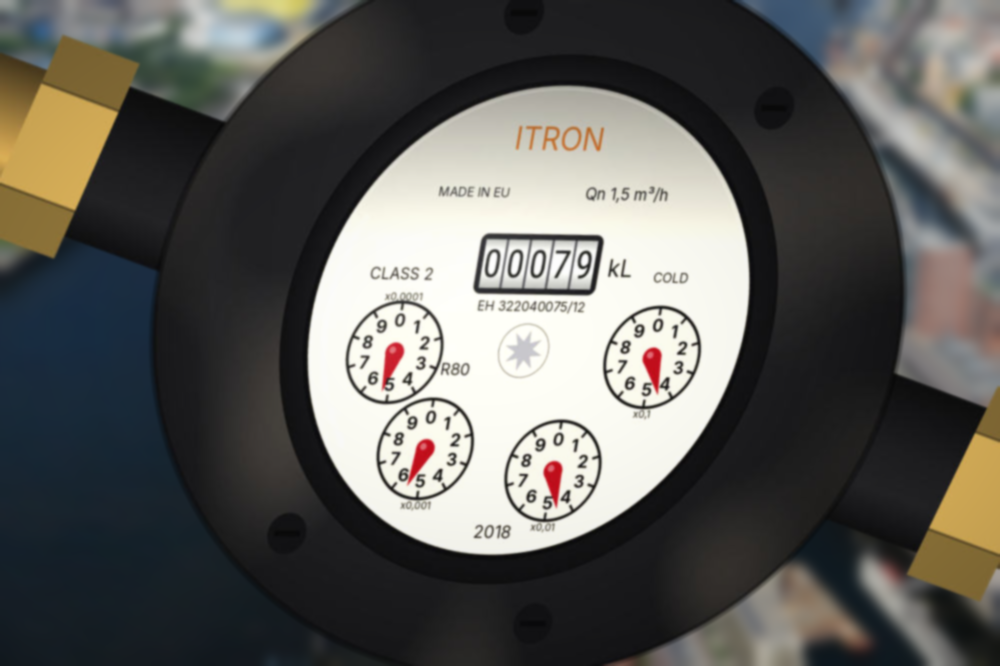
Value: kL 79.4455
